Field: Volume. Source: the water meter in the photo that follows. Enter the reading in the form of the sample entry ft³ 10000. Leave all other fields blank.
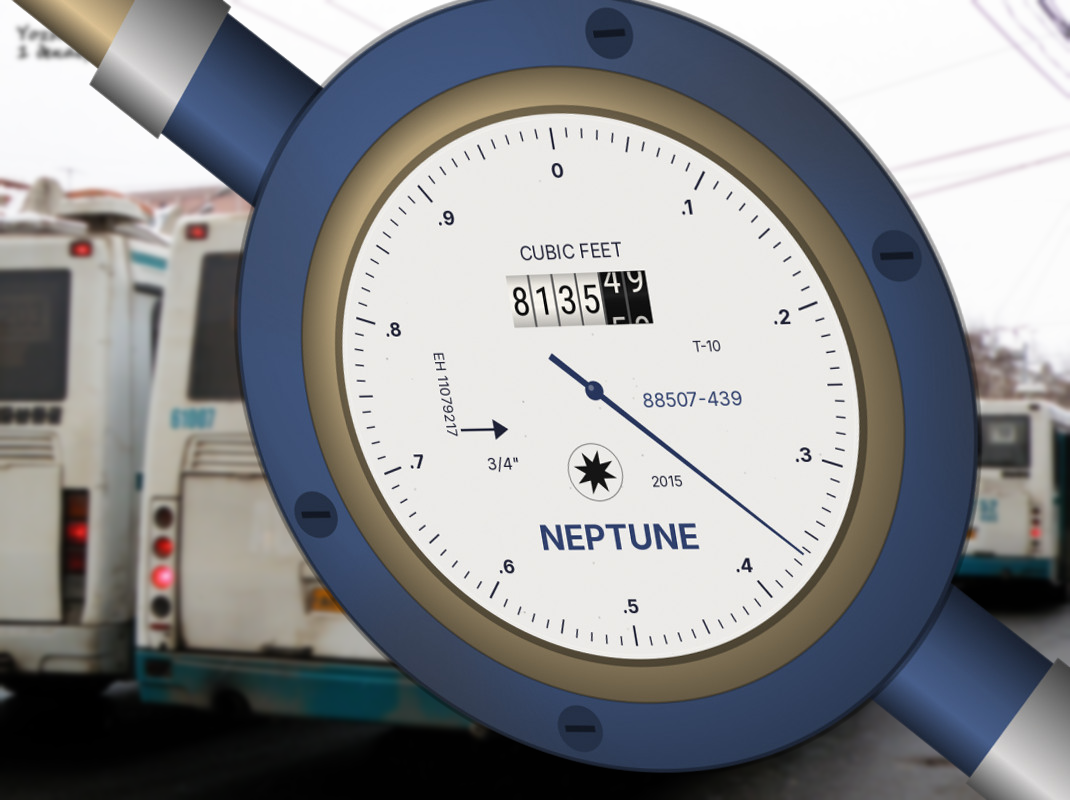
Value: ft³ 813549.36
